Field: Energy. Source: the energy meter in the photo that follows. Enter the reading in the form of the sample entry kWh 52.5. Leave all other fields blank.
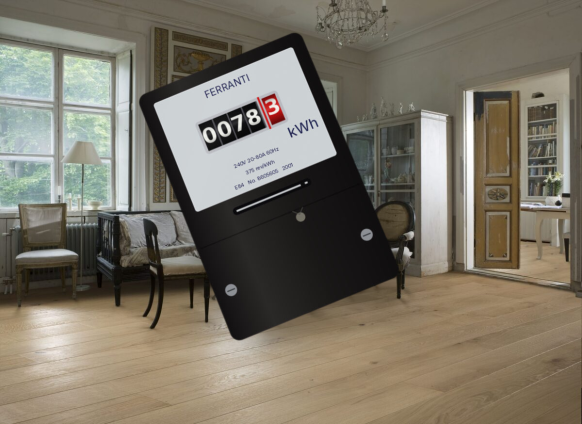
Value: kWh 78.3
